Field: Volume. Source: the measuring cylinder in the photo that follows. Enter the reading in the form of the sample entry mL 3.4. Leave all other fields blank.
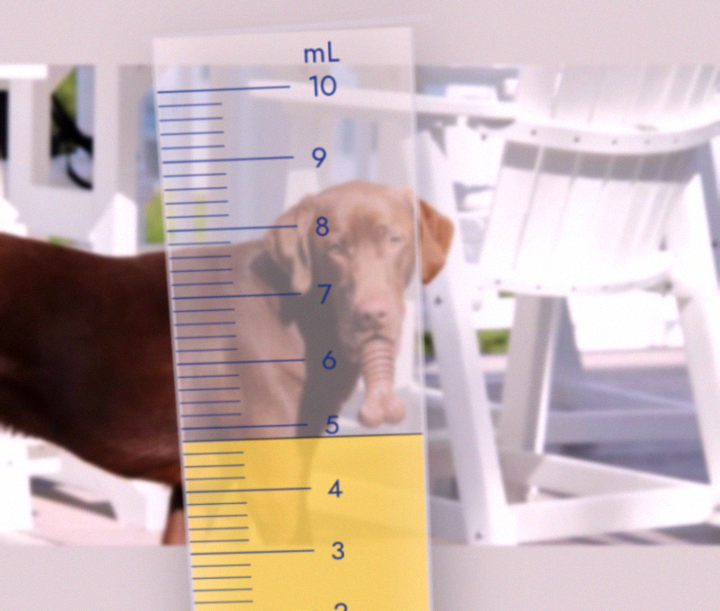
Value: mL 4.8
